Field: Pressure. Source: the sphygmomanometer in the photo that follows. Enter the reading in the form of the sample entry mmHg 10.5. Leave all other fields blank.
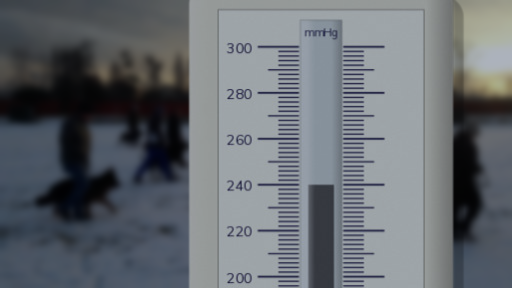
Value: mmHg 240
